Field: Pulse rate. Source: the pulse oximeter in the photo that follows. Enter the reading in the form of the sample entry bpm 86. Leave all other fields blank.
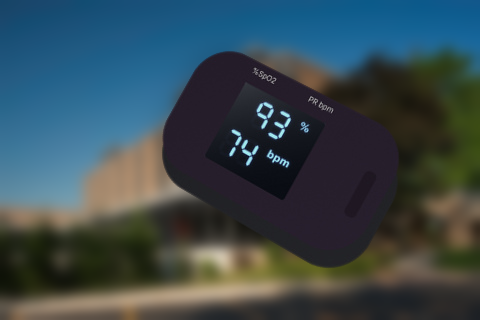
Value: bpm 74
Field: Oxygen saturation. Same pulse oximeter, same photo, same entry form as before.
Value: % 93
